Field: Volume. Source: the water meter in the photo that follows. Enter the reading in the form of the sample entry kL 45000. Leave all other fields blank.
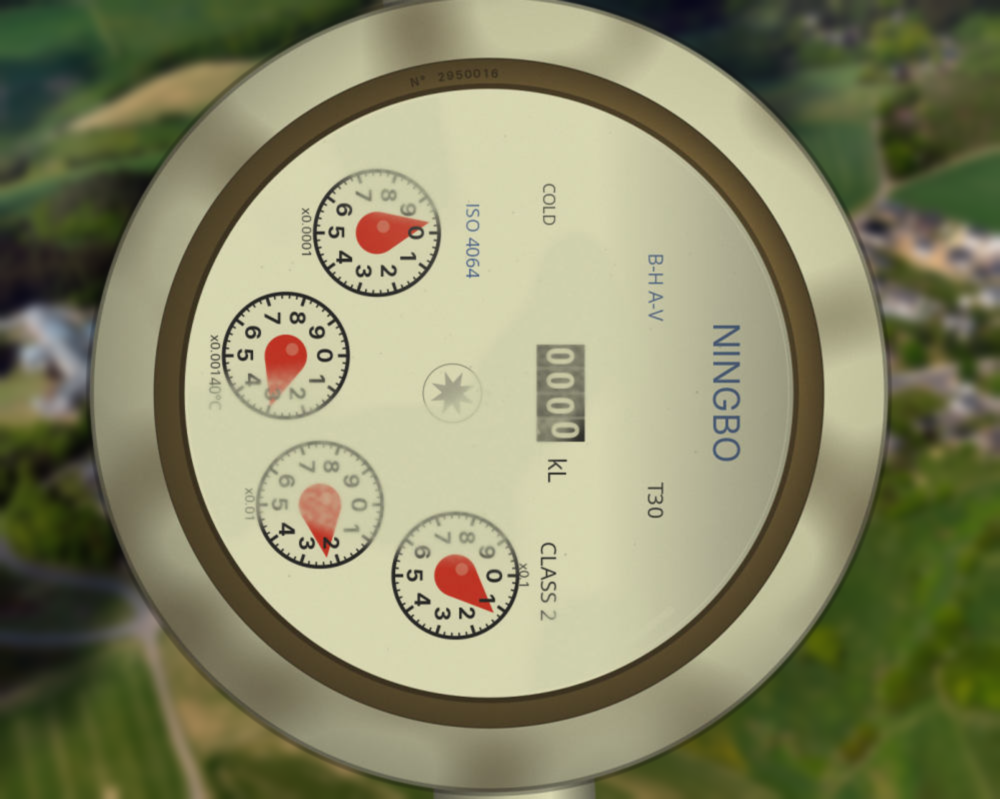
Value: kL 0.1229
